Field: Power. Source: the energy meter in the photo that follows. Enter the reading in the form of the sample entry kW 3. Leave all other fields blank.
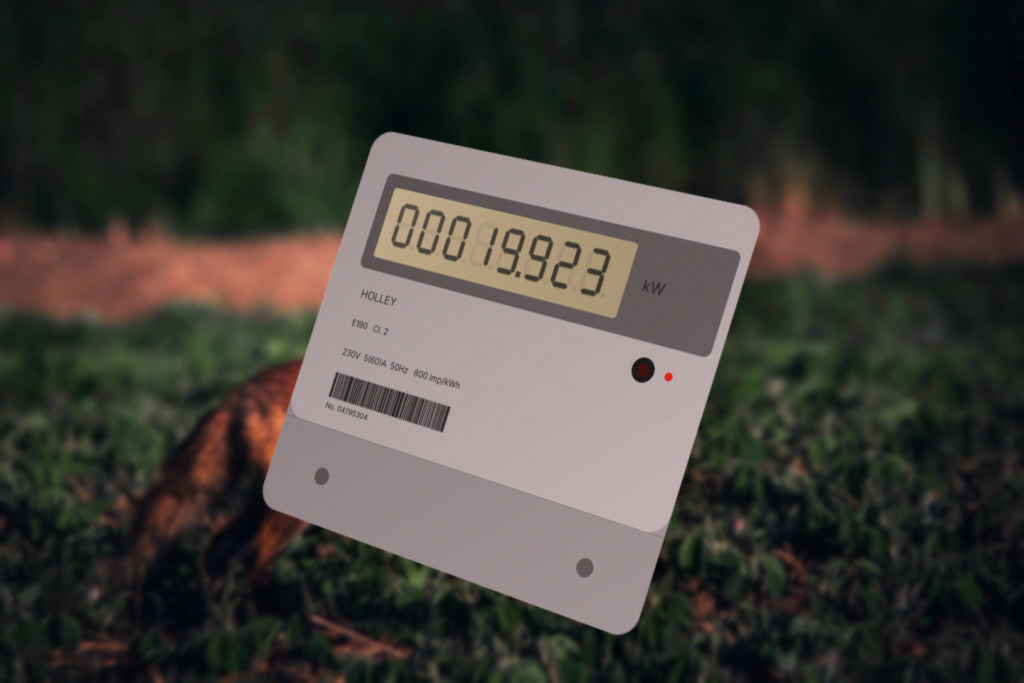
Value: kW 19.923
